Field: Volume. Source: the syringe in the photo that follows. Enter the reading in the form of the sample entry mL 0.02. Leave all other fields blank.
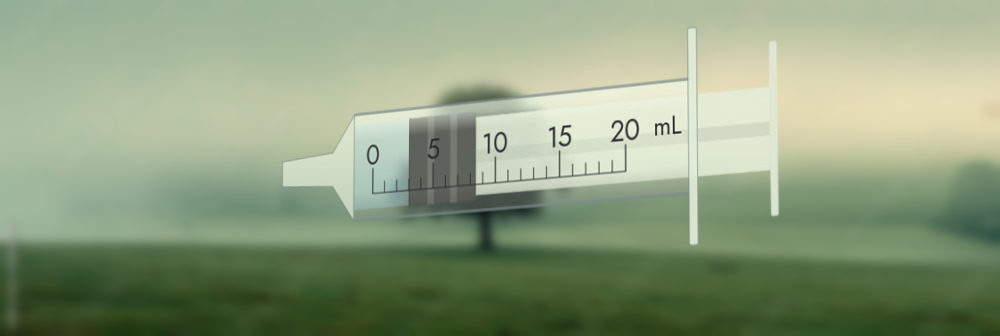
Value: mL 3
